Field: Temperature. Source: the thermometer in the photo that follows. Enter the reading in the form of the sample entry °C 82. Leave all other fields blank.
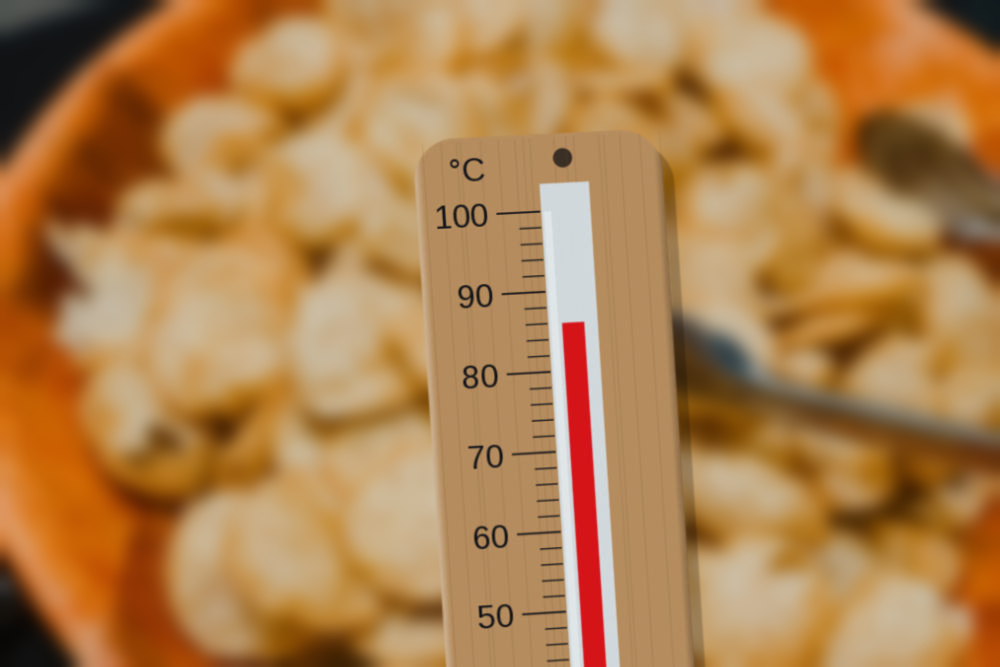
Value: °C 86
